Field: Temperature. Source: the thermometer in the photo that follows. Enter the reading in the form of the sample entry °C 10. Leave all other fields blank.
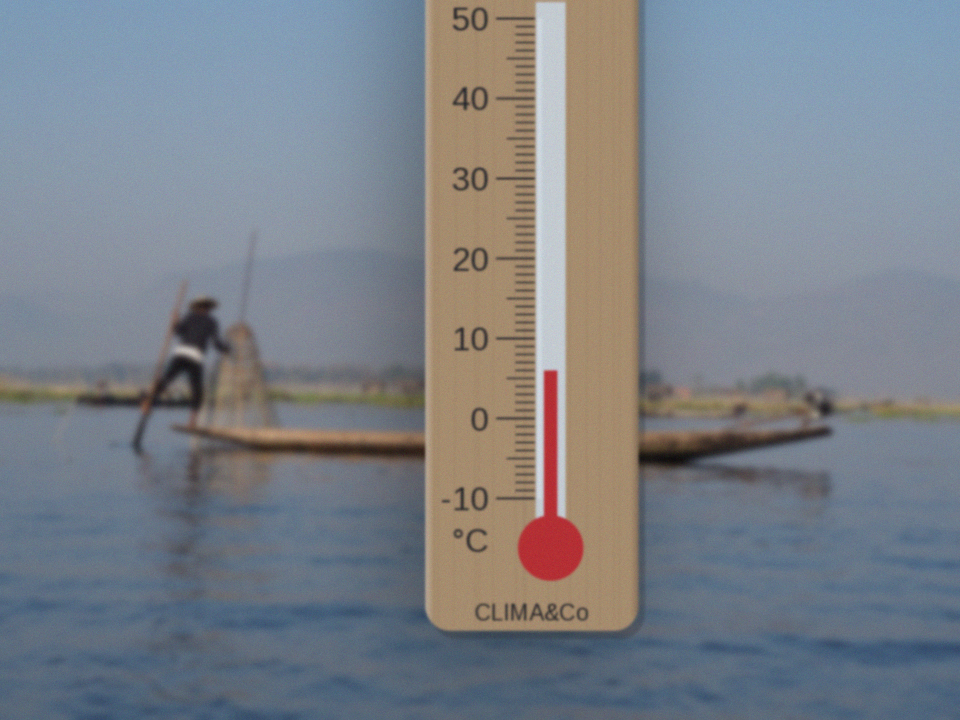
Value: °C 6
